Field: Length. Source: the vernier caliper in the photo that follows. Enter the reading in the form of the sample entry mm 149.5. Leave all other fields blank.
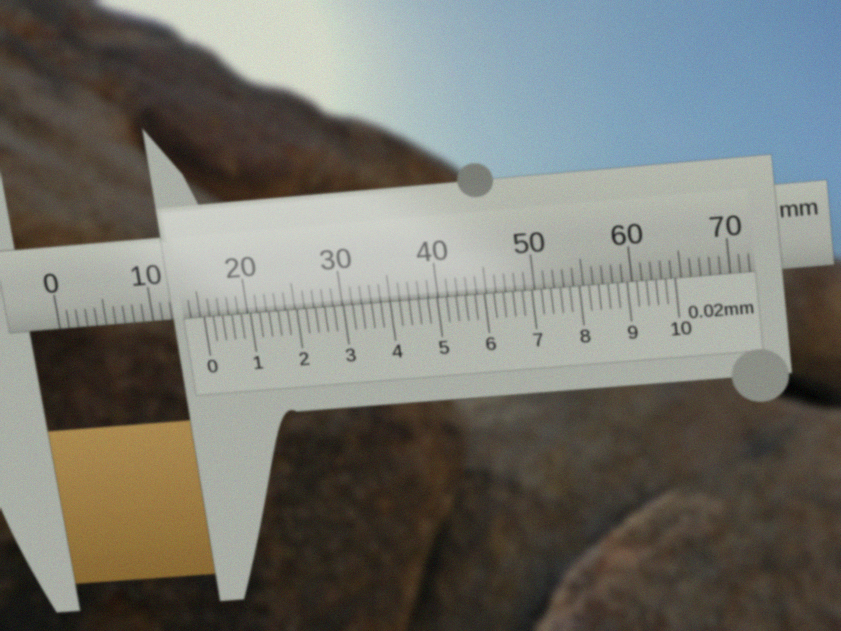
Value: mm 15.4
